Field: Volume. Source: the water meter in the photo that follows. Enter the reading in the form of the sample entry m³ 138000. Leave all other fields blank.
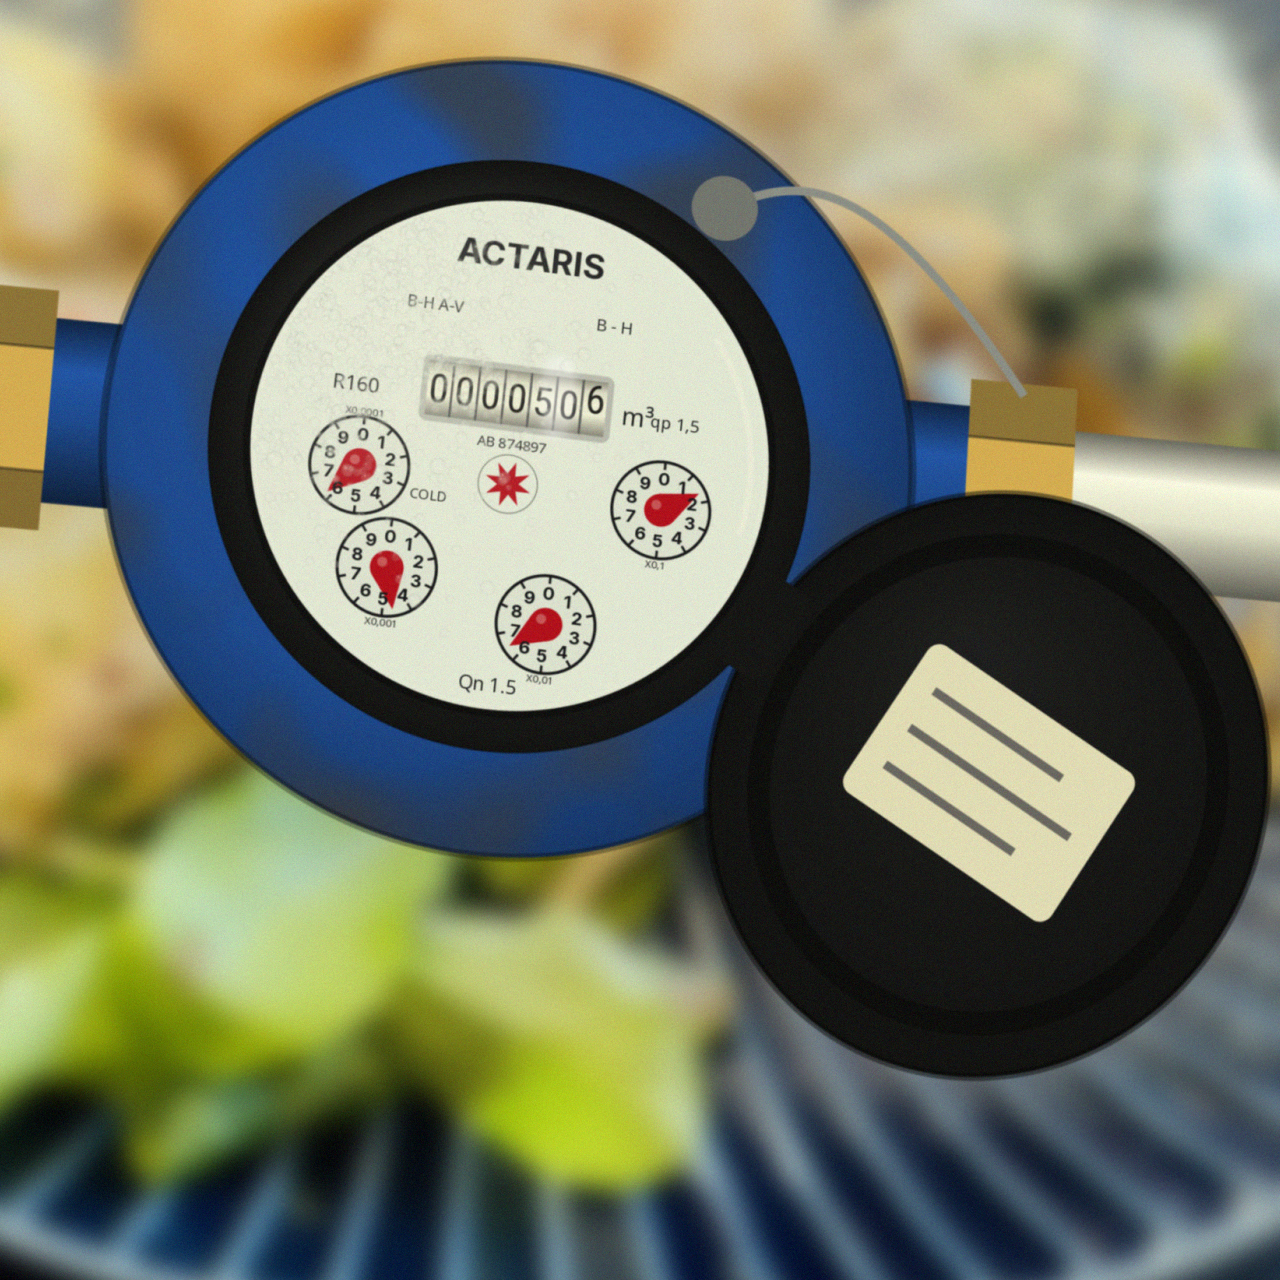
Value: m³ 506.1646
